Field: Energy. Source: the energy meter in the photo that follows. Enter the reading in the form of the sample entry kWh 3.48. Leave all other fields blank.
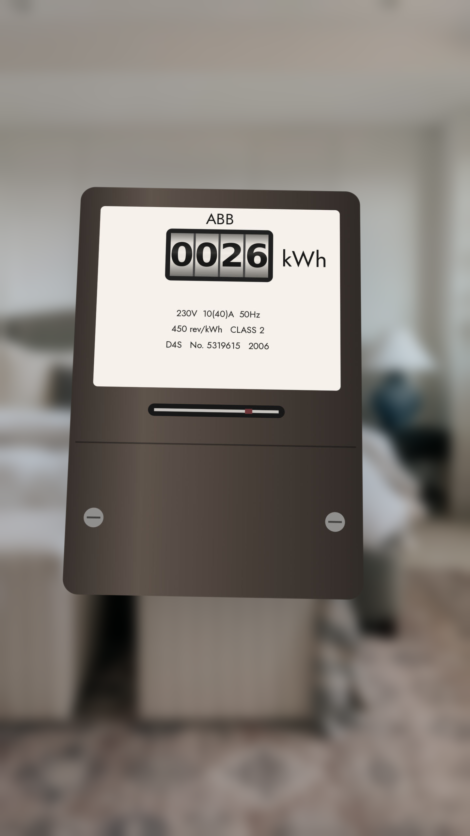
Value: kWh 26
